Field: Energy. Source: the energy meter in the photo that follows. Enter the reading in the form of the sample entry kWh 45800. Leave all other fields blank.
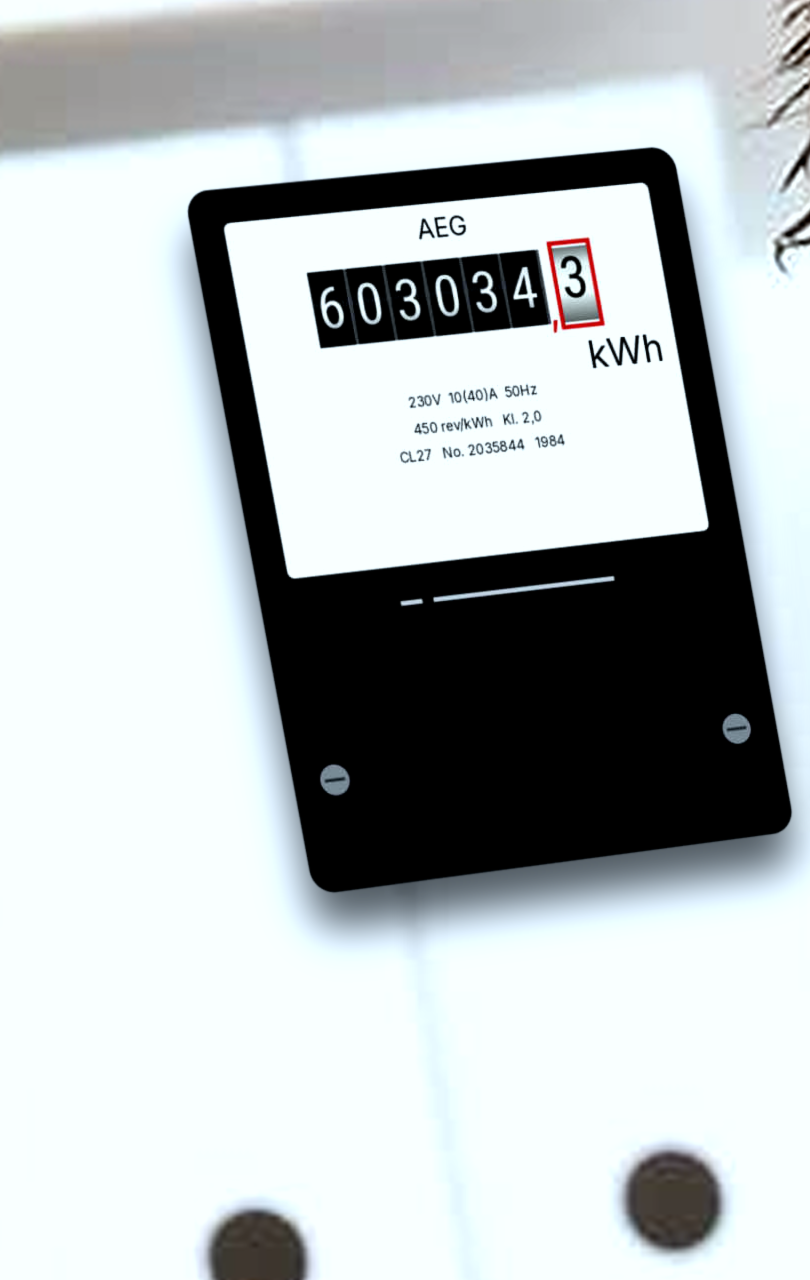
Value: kWh 603034.3
